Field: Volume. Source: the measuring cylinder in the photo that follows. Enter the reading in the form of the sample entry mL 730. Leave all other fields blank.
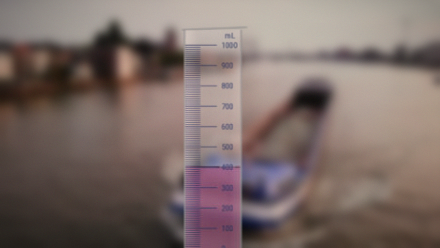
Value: mL 400
